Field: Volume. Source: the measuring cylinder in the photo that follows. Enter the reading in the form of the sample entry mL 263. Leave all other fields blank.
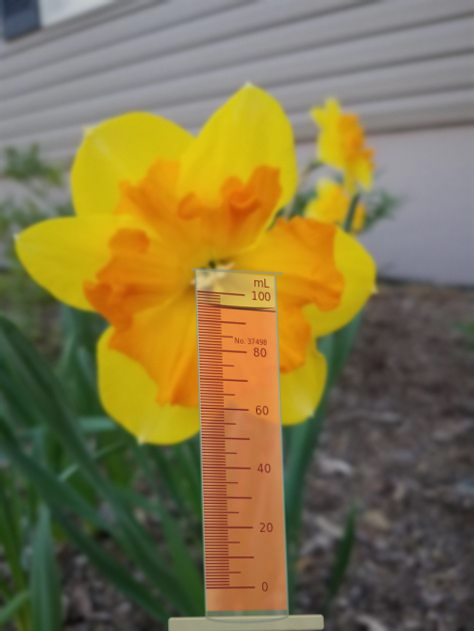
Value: mL 95
